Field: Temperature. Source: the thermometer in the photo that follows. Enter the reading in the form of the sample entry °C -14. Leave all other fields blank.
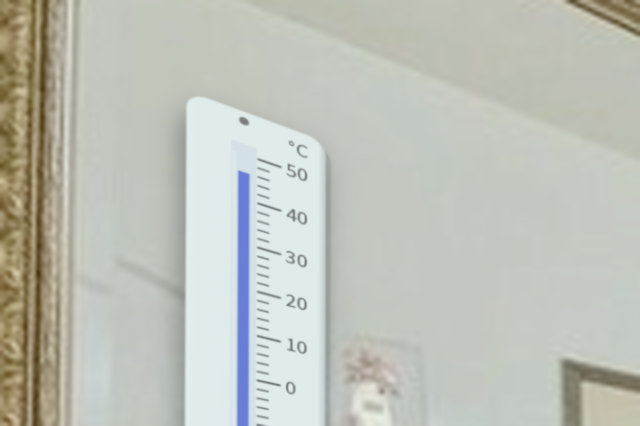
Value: °C 46
